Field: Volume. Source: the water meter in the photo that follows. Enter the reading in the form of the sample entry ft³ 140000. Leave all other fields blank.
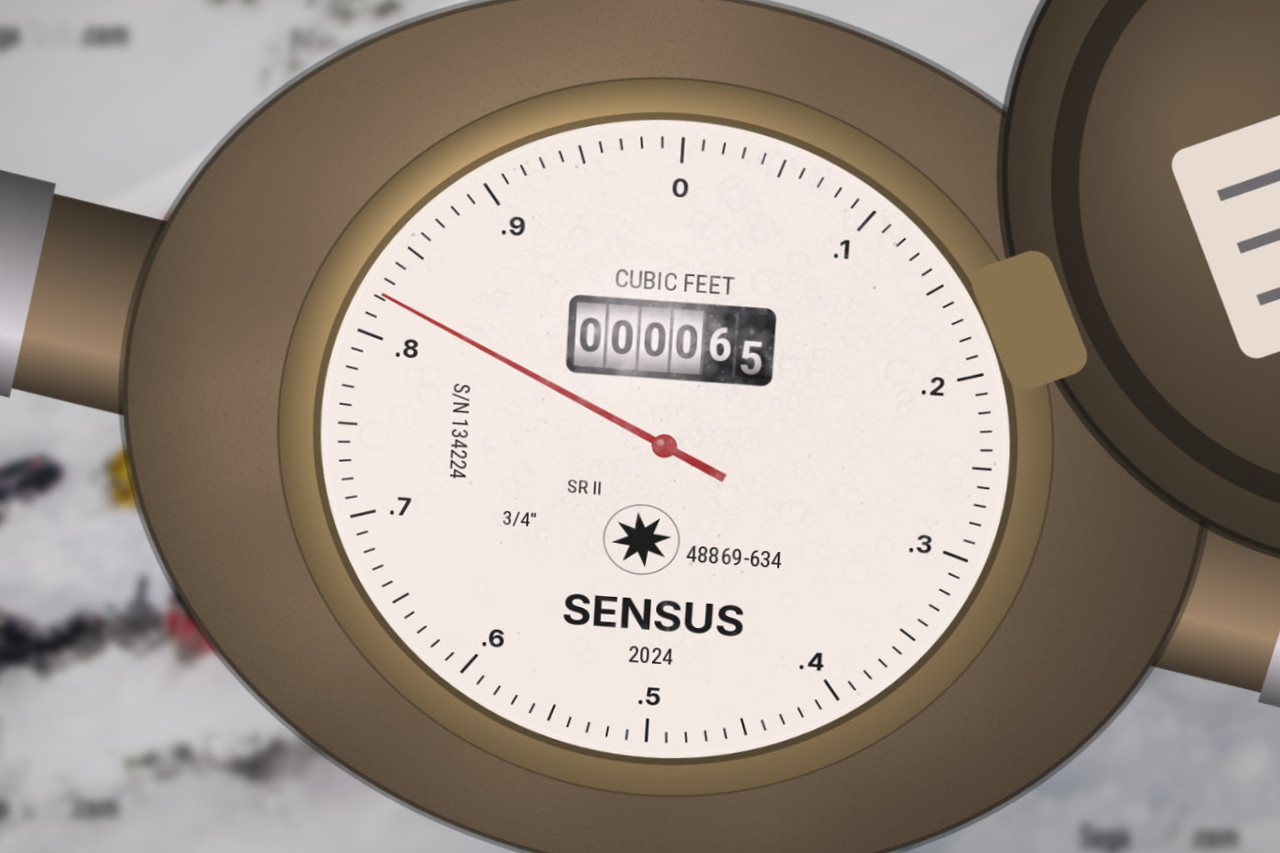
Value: ft³ 64.82
